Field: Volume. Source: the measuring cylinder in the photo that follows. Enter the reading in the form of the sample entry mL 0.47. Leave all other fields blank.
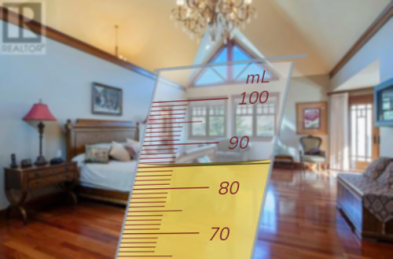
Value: mL 85
